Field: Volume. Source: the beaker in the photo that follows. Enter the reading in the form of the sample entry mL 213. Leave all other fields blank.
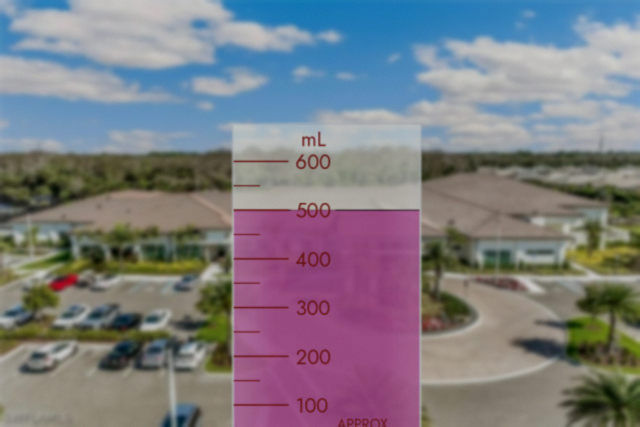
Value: mL 500
